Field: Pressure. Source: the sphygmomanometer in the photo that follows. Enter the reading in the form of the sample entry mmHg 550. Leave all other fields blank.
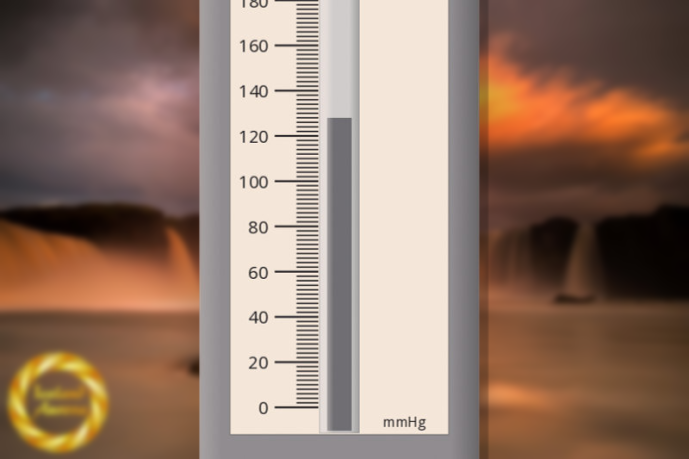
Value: mmHg 128
